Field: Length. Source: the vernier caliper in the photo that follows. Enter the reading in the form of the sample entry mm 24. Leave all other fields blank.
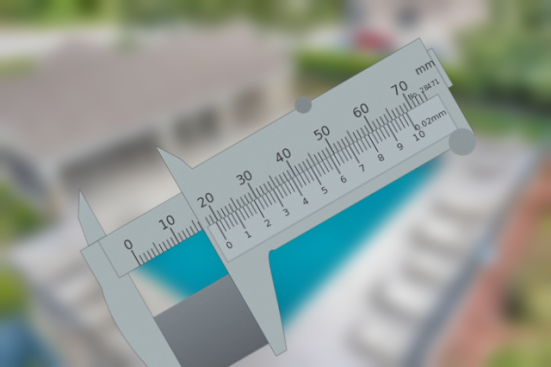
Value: mm 19.5
